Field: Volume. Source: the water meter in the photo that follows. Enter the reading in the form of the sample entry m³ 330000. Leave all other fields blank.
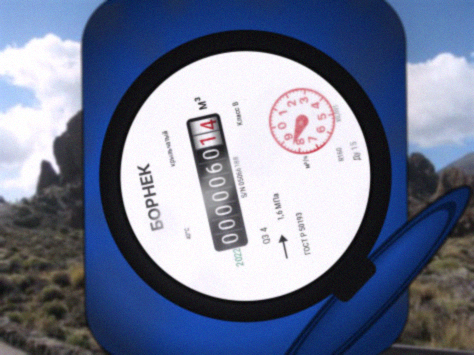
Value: m³ 60.138
